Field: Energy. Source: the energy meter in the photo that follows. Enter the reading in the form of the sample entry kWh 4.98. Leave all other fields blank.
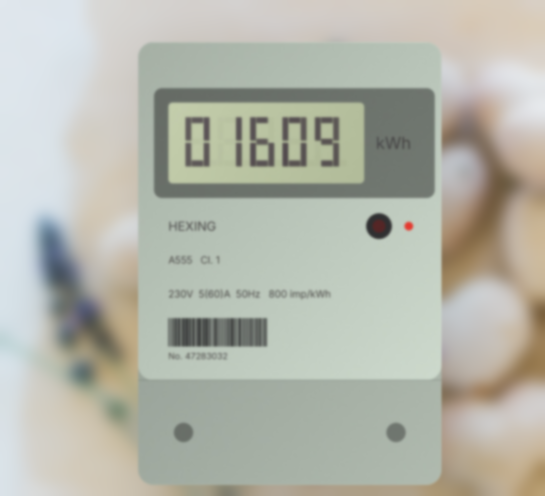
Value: kWh 1609
